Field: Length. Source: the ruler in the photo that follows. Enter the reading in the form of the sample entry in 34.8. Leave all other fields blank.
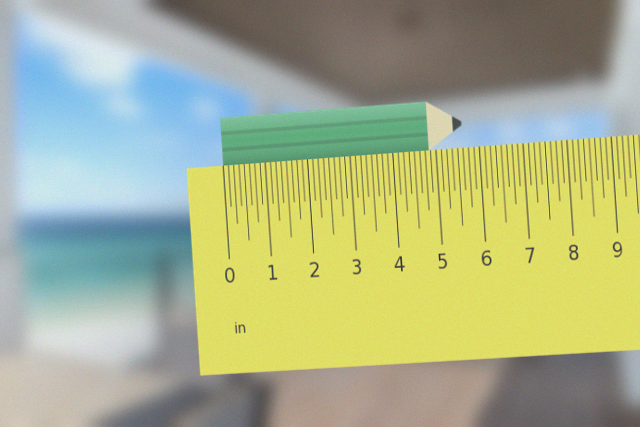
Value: in 5.625
